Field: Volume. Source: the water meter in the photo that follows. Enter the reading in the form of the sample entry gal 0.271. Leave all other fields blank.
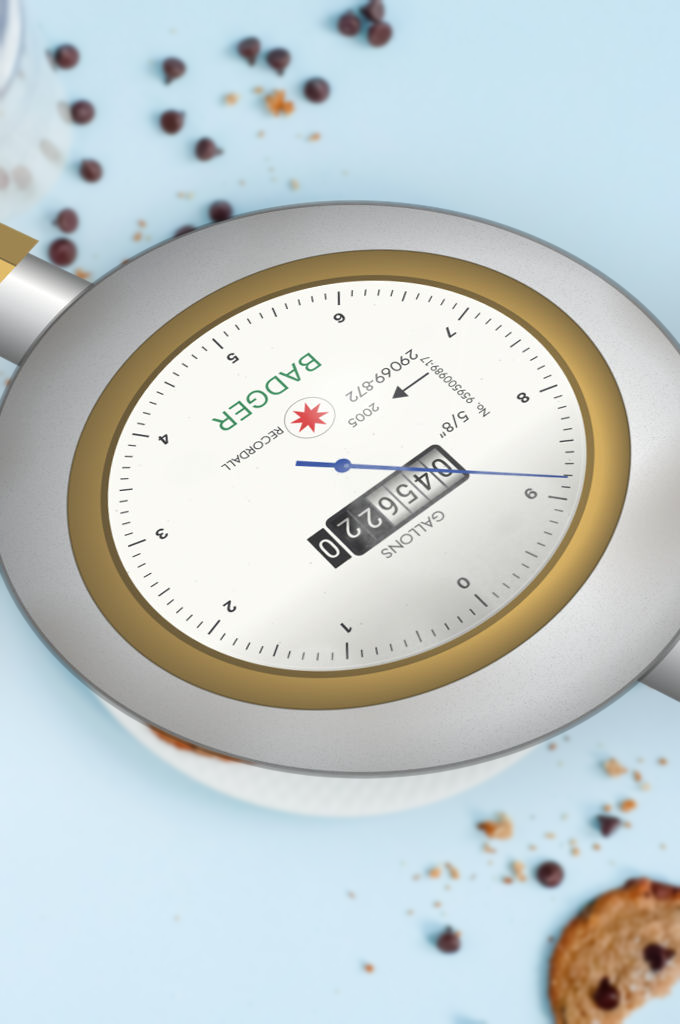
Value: gal 456218.8
